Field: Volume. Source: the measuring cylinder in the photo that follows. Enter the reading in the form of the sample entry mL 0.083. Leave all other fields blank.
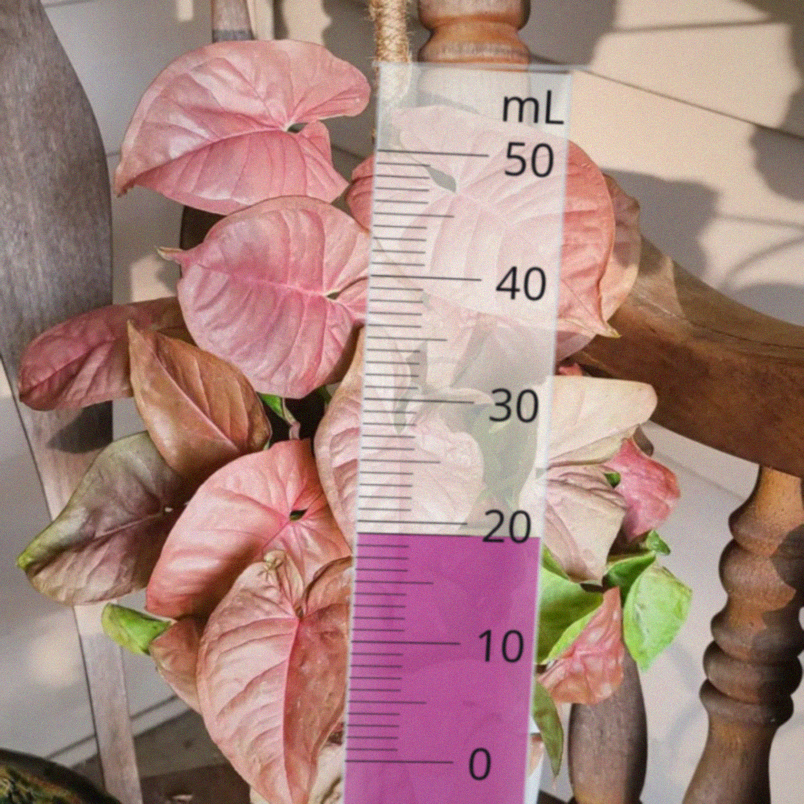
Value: mL 19
